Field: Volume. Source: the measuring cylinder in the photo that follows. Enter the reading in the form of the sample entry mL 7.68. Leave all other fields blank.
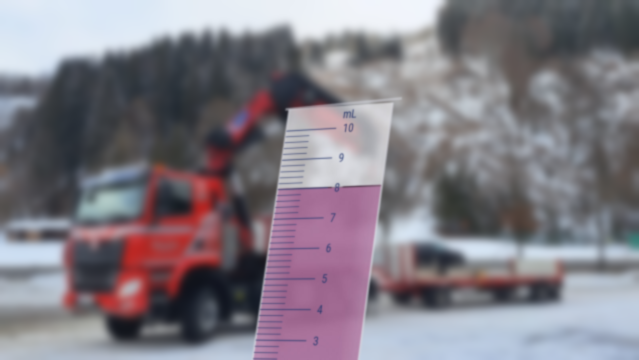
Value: mL 8
